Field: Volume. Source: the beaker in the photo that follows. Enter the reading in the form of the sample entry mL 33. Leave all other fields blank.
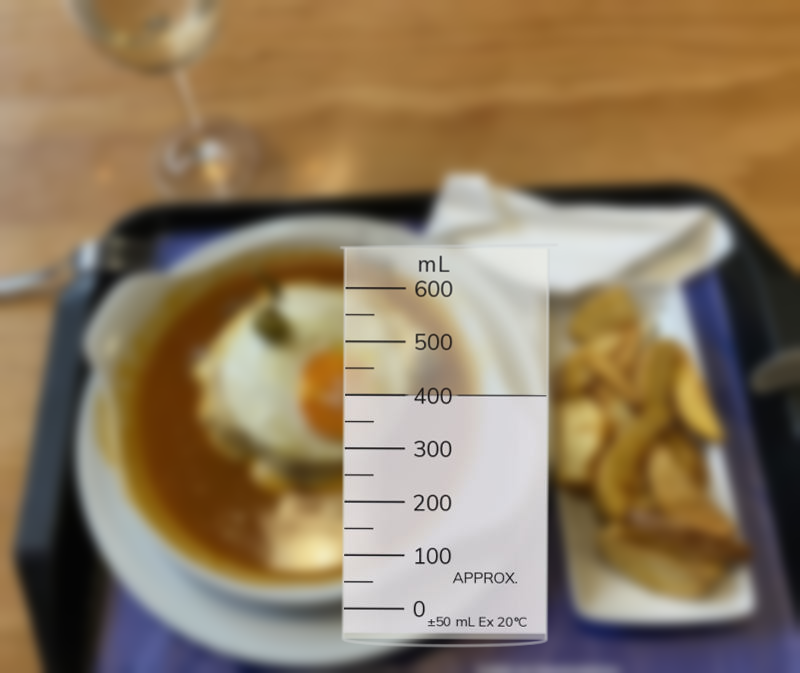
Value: mL 400
